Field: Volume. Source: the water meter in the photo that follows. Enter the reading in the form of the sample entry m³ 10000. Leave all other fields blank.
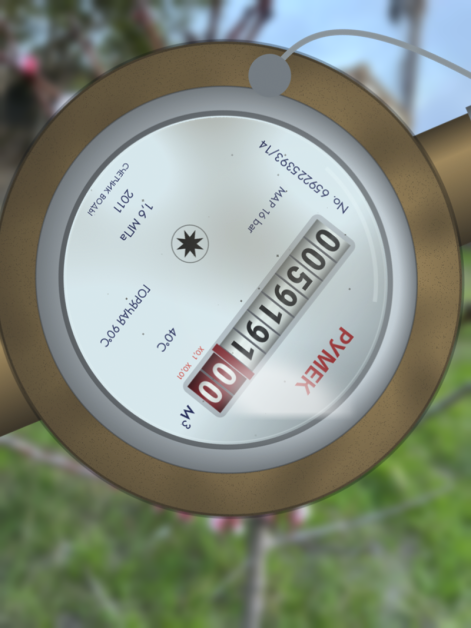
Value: m³ 59191.00
